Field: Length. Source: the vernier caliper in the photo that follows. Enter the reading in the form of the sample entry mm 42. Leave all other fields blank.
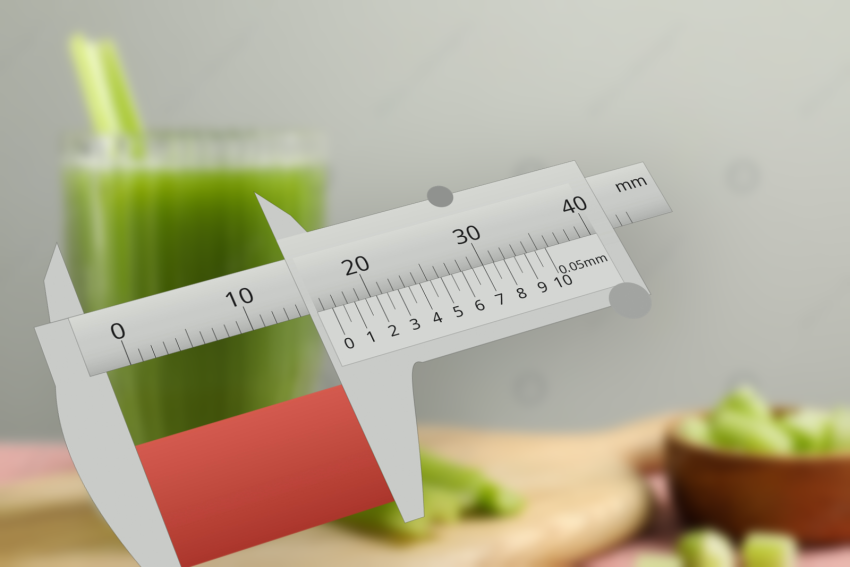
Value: mm 16.7
